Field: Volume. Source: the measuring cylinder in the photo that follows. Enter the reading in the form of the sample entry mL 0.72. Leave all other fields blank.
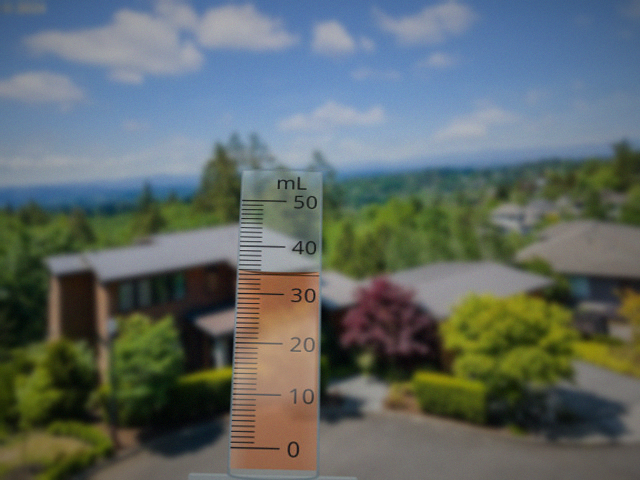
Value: mL 34
